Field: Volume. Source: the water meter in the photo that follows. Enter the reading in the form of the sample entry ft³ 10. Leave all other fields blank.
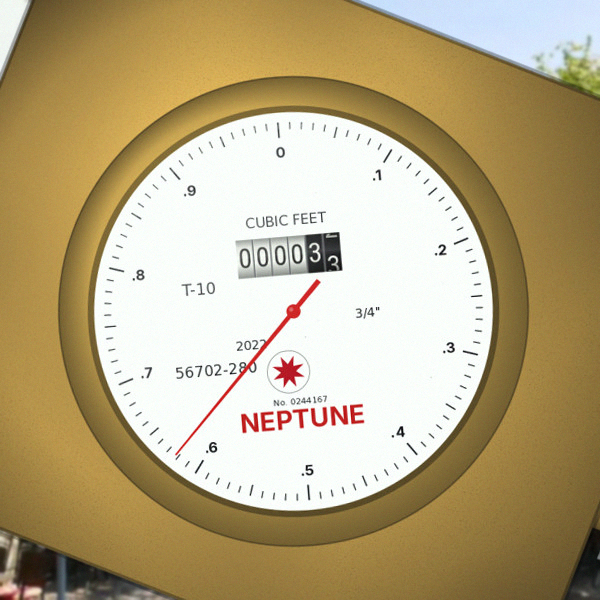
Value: ft³ 32.62
